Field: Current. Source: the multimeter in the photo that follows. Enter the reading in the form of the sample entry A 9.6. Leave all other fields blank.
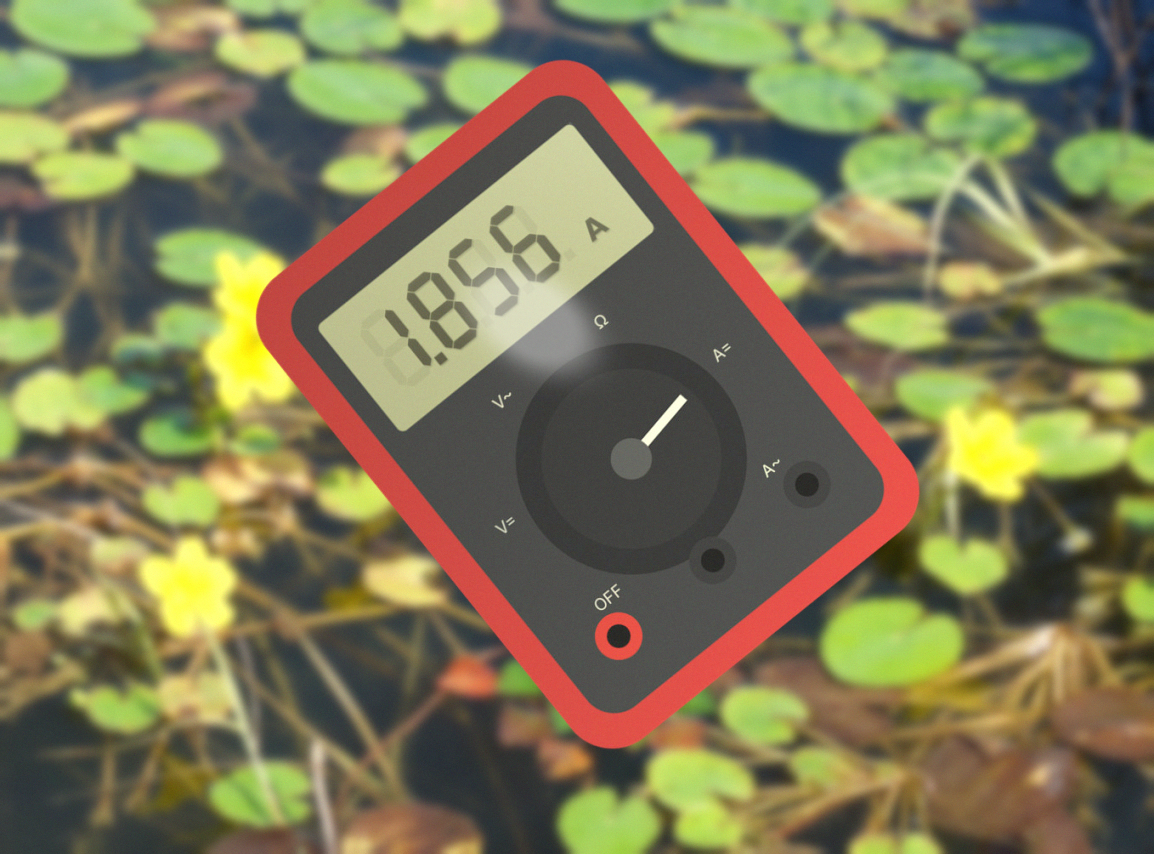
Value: A 1.856
